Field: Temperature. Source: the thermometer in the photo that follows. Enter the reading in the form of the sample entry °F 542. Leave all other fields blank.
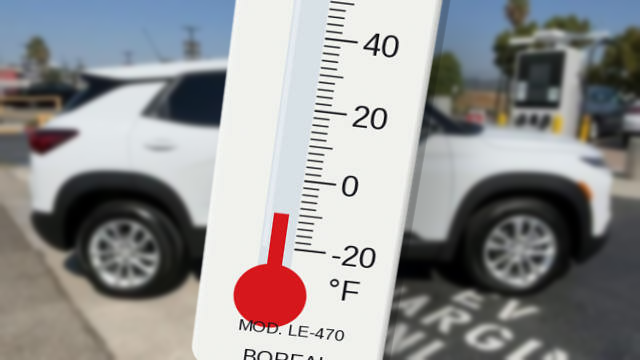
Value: °F -10
